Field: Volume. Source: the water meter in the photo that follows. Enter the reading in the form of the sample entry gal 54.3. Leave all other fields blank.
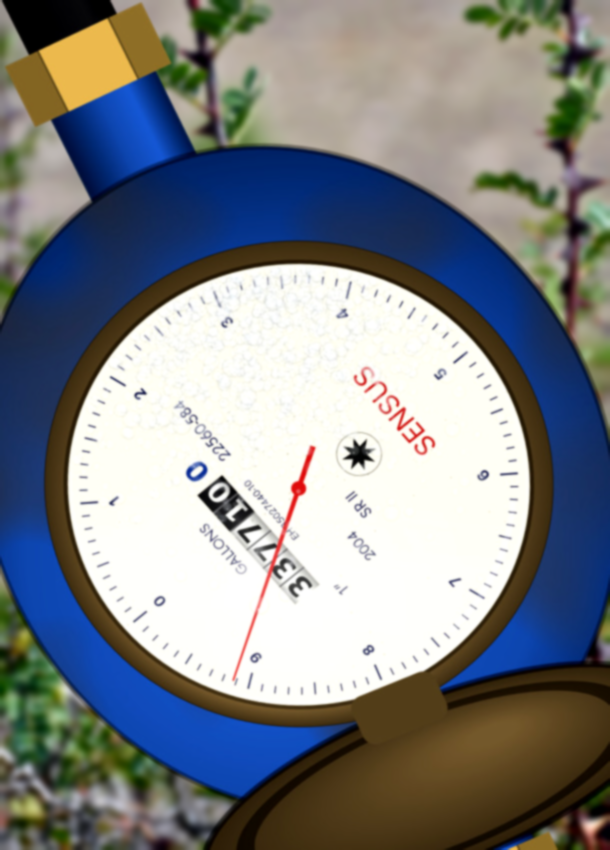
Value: gal 3377099.1
